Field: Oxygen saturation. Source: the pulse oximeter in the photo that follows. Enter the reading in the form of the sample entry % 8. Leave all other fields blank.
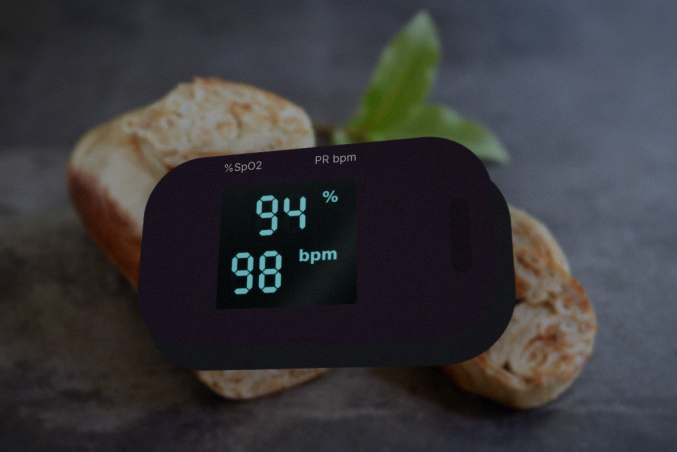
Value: % 94
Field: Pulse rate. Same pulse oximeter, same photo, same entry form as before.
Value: bpm 98
